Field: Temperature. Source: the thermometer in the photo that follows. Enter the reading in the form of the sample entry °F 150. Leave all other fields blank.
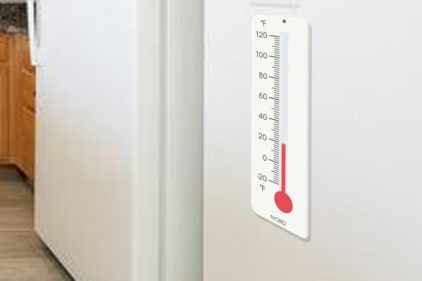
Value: °F 20
